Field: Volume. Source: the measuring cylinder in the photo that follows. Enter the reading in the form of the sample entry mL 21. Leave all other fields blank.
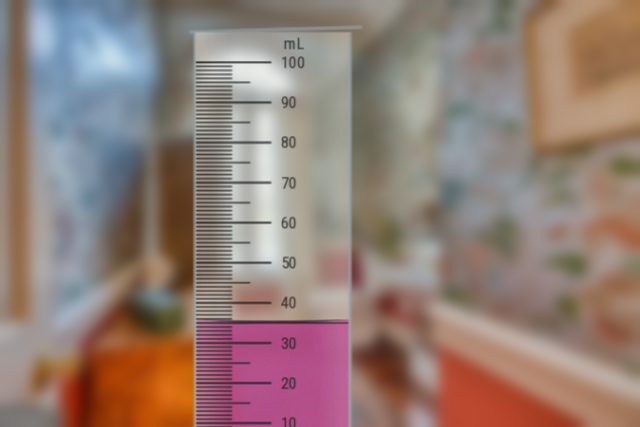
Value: mL 35
